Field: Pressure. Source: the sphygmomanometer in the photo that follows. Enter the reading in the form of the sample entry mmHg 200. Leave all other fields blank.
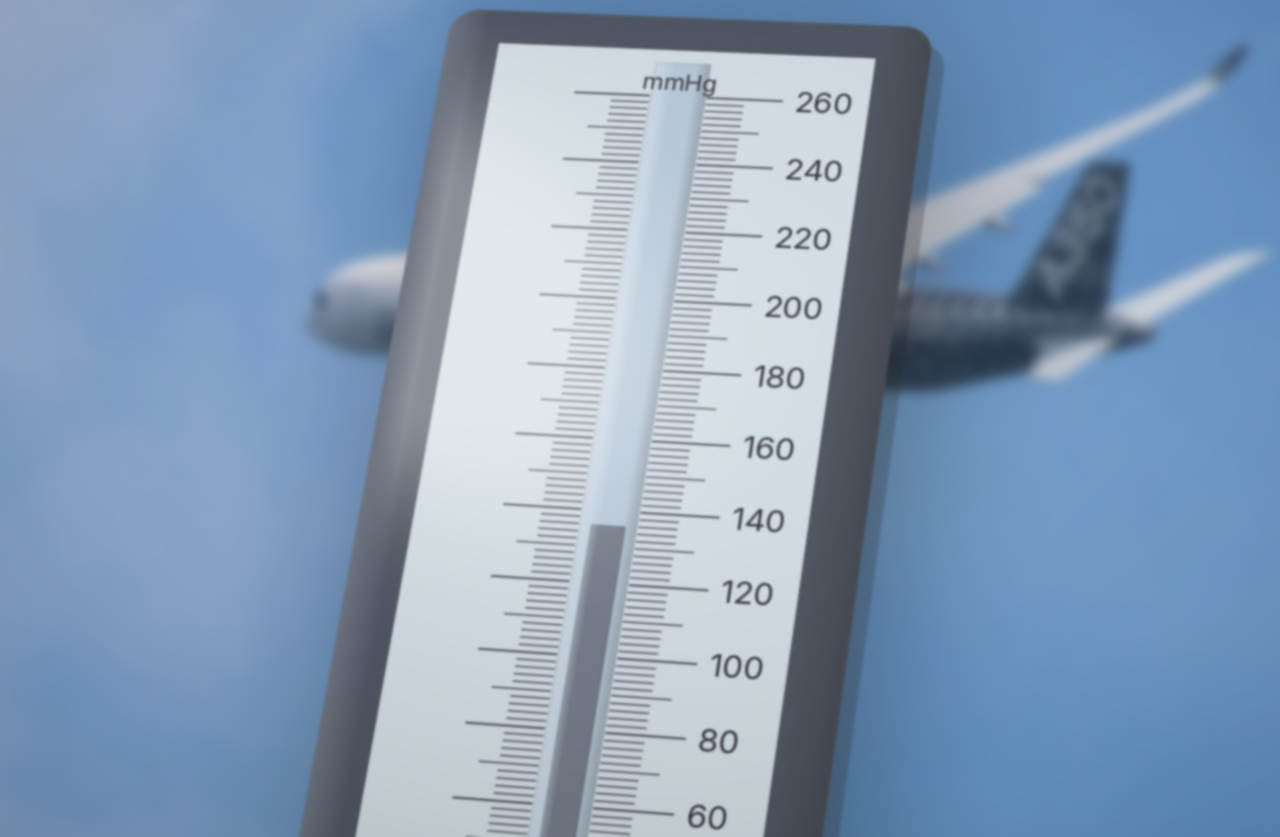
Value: mmHg 136
